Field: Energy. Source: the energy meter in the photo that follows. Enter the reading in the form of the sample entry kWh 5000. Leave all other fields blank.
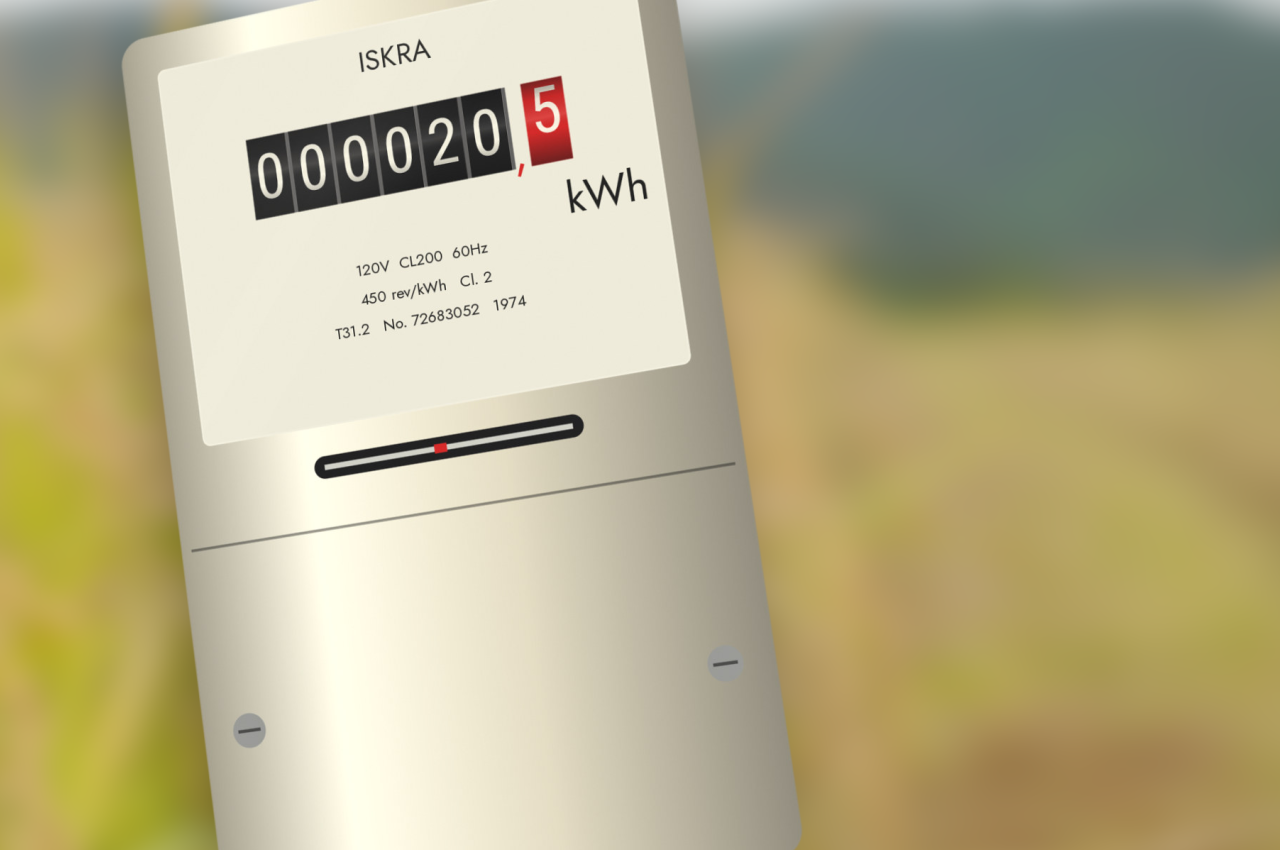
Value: kWh 20.5
